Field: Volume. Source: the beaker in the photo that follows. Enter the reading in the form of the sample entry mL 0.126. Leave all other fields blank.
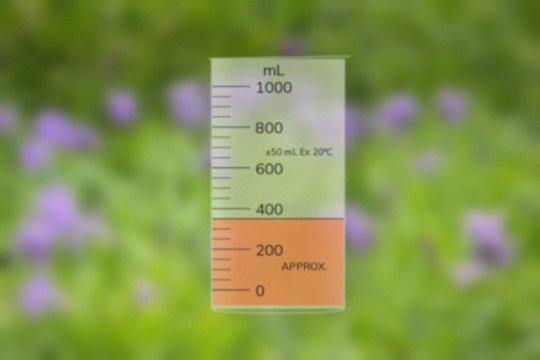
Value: mL 350
